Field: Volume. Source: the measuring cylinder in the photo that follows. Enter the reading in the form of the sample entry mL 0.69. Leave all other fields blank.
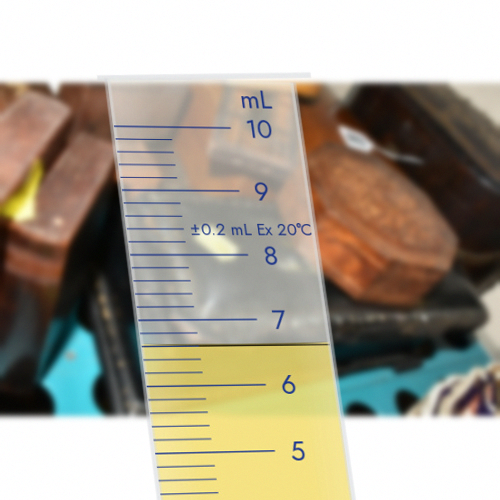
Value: mL 6.6
